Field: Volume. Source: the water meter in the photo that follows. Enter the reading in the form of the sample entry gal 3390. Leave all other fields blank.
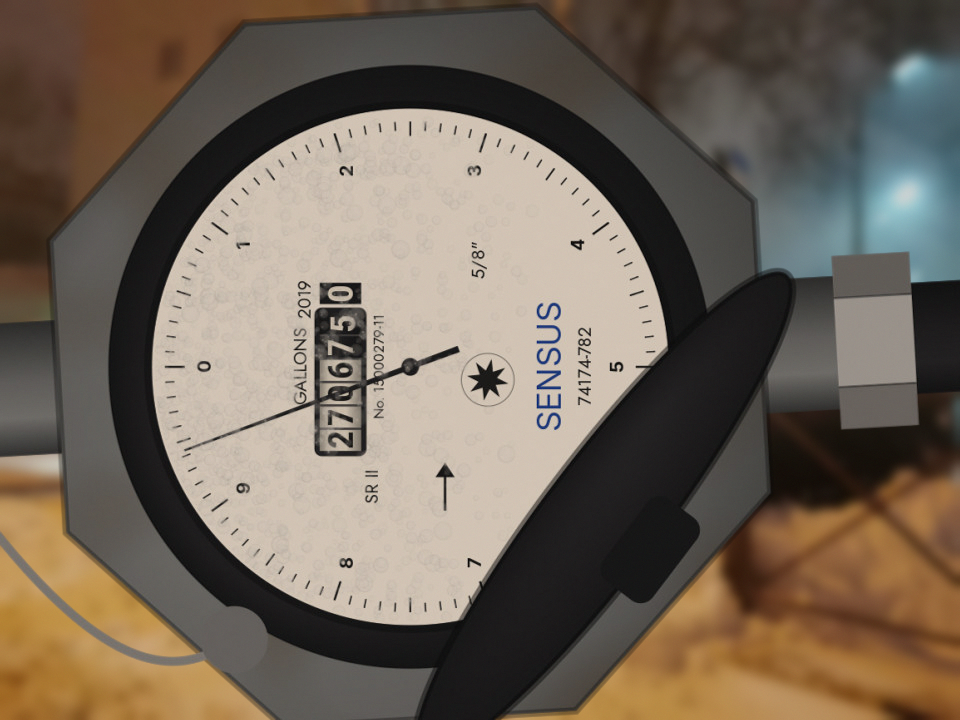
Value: gal 2706749.4
